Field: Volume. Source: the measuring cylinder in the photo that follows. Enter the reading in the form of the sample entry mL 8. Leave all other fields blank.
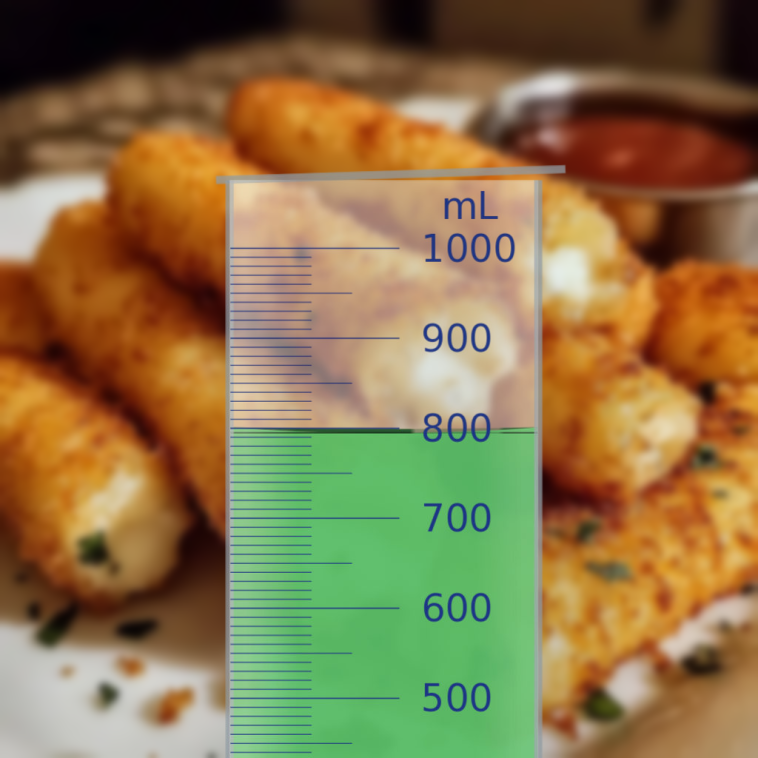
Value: mL 795
